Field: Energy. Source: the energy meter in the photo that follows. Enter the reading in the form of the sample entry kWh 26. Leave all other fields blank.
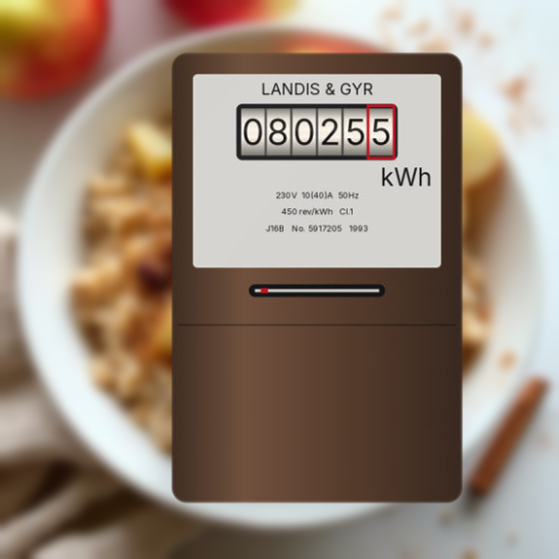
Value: kWh 8025.5
